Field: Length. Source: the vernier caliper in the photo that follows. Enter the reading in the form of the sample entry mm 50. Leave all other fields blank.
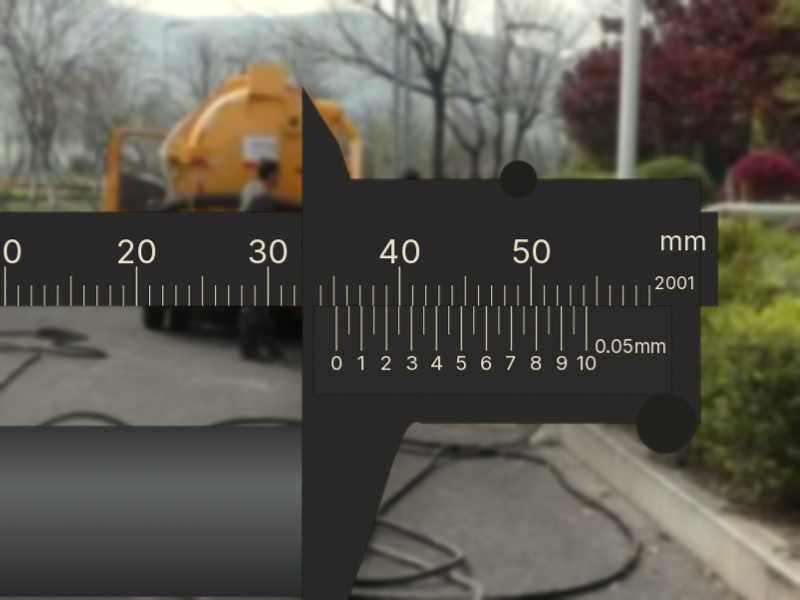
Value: mm 35.2
